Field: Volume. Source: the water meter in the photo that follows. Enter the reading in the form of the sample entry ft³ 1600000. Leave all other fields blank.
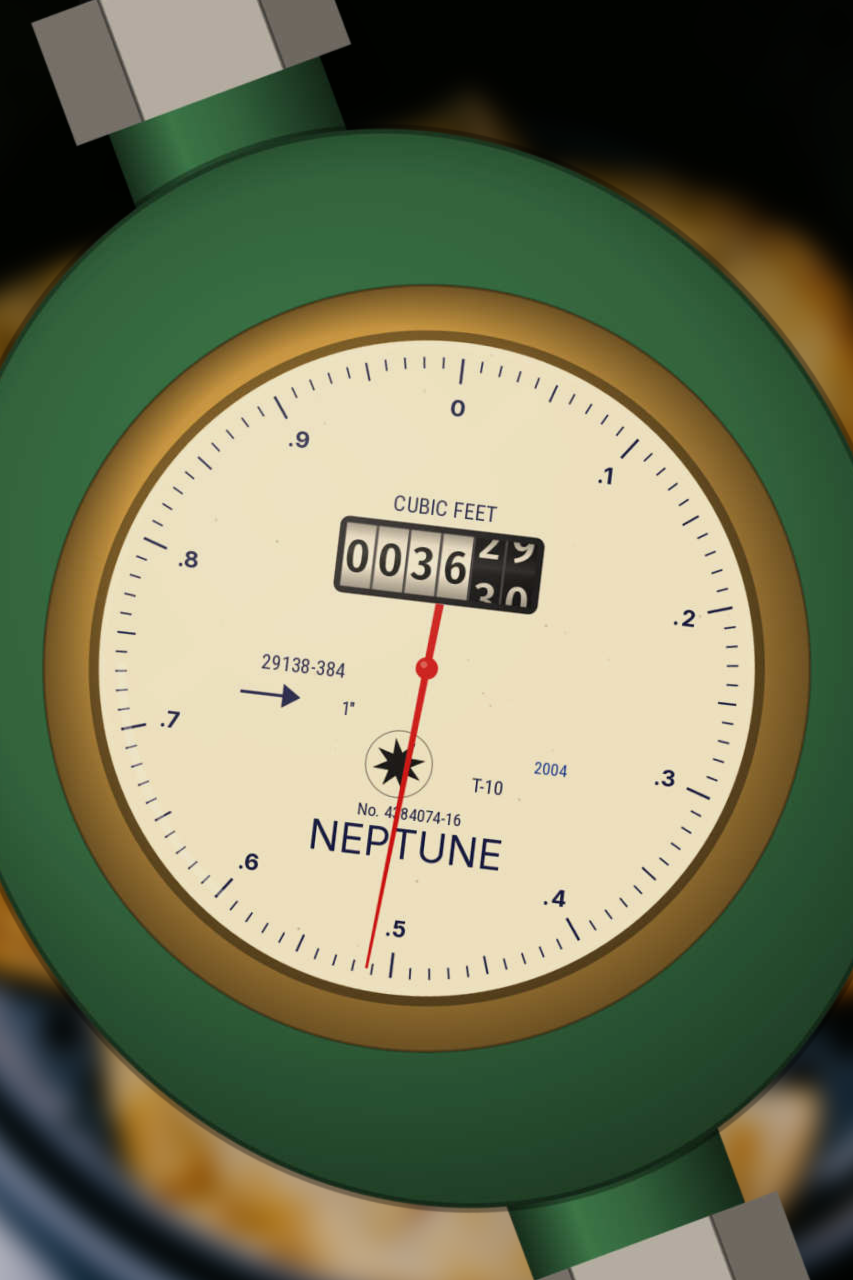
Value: ft³ 3629.51
